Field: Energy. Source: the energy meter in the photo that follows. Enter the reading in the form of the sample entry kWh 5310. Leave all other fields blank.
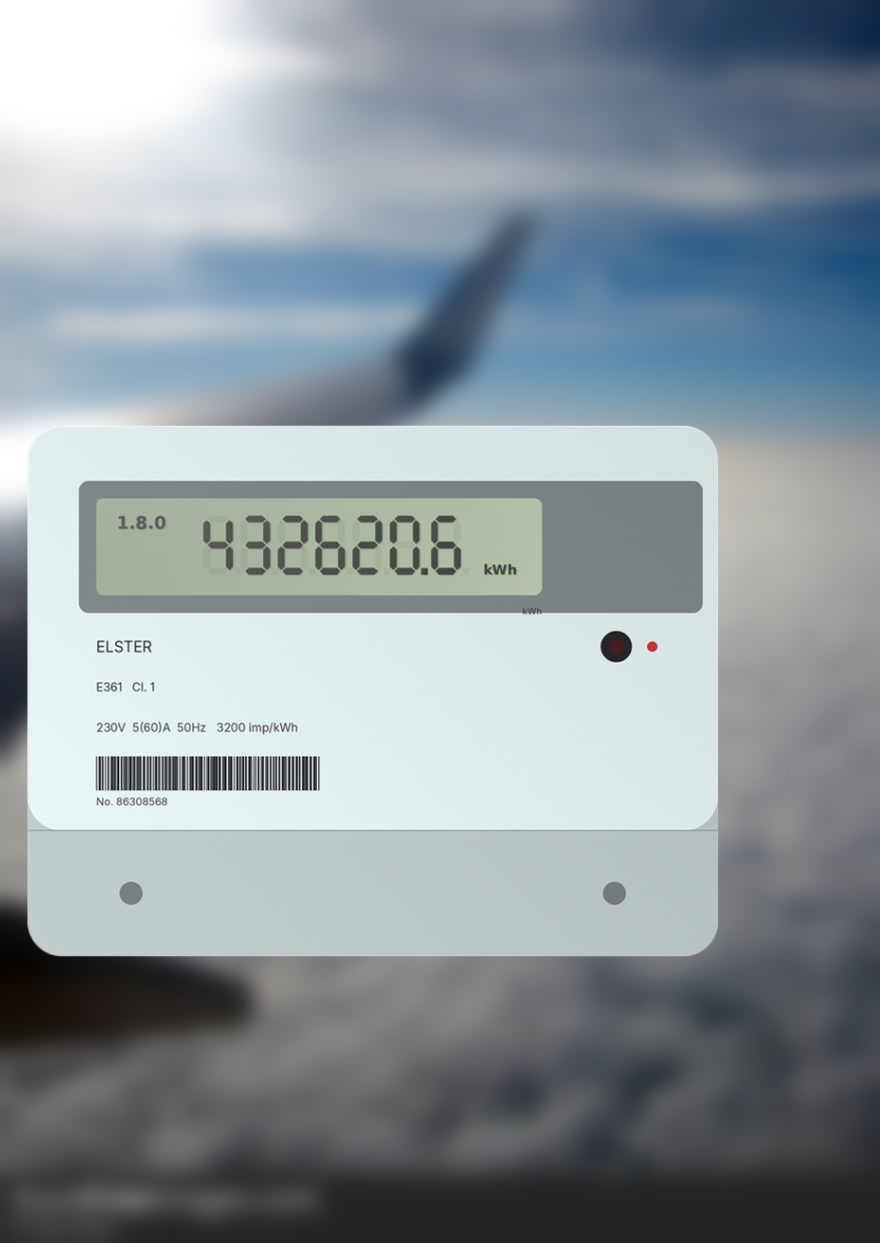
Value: kWh 432620.6
